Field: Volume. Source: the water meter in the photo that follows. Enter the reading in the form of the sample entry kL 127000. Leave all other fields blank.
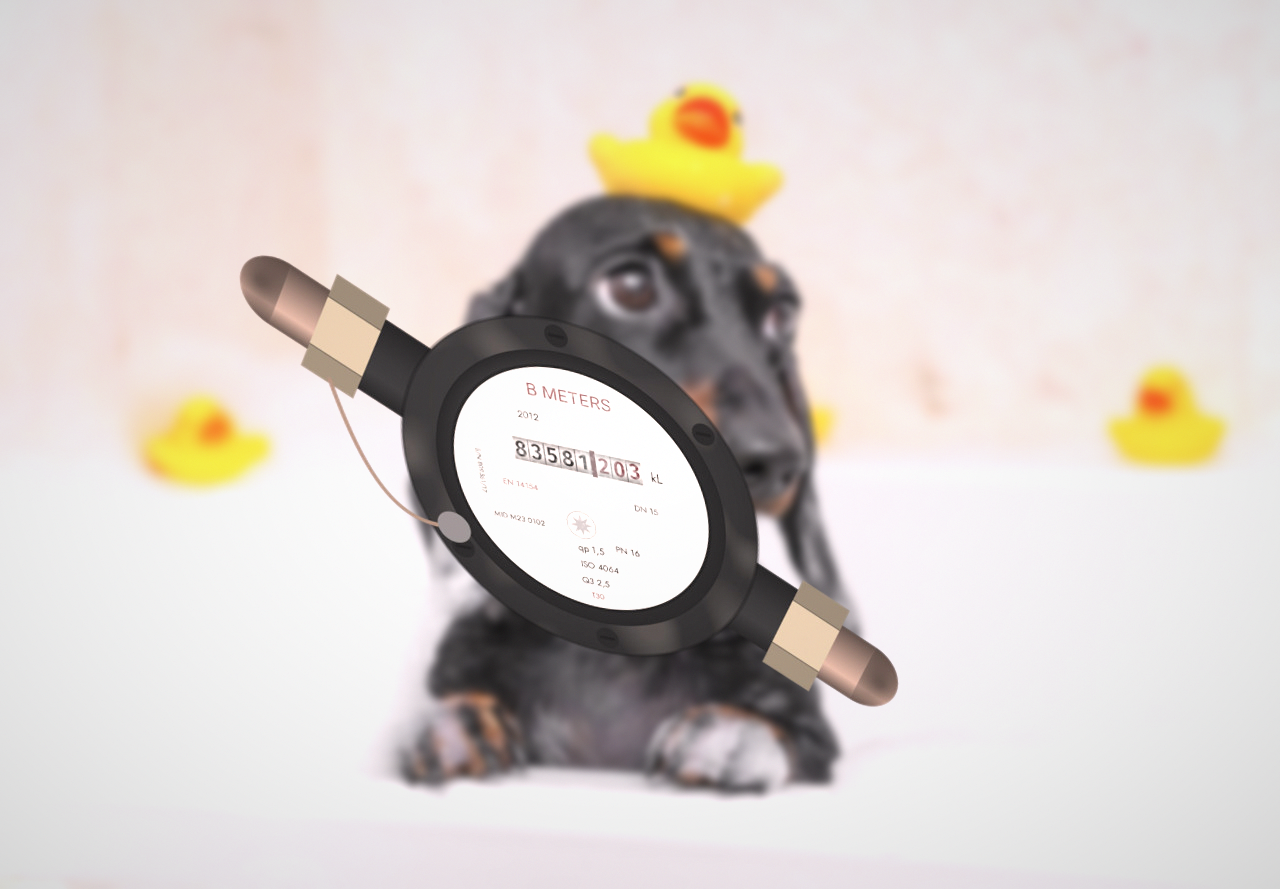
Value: kL 83581.203
